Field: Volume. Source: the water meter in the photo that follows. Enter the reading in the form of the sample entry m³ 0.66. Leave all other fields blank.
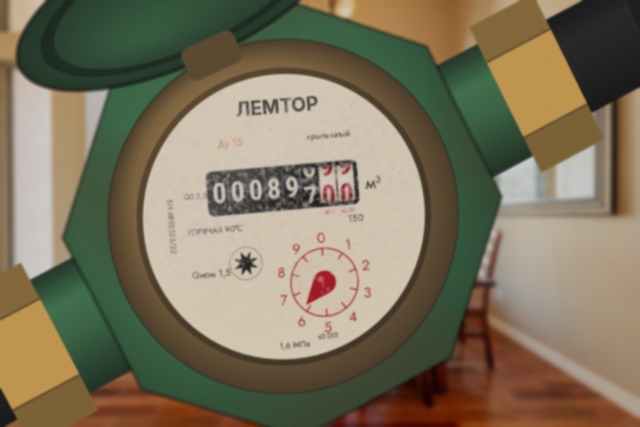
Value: m³ 896.996
